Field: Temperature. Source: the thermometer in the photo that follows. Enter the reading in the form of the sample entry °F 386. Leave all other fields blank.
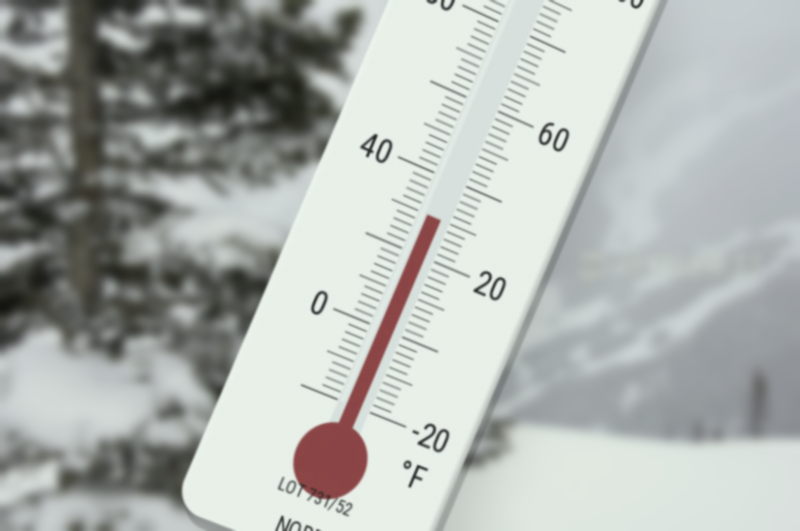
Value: °F 30
